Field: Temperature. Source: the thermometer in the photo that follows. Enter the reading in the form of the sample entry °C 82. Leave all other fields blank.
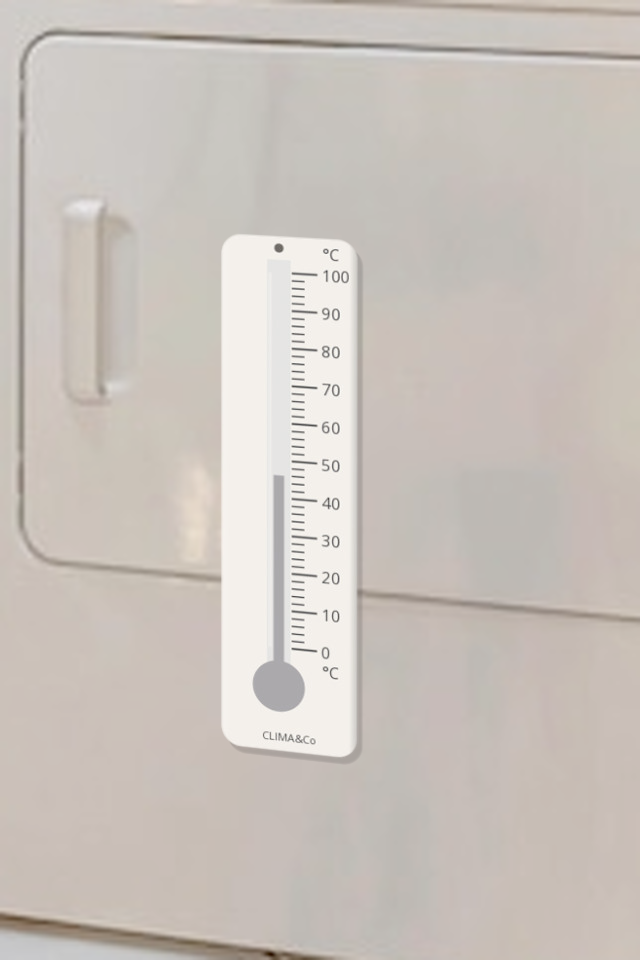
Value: °C 46
